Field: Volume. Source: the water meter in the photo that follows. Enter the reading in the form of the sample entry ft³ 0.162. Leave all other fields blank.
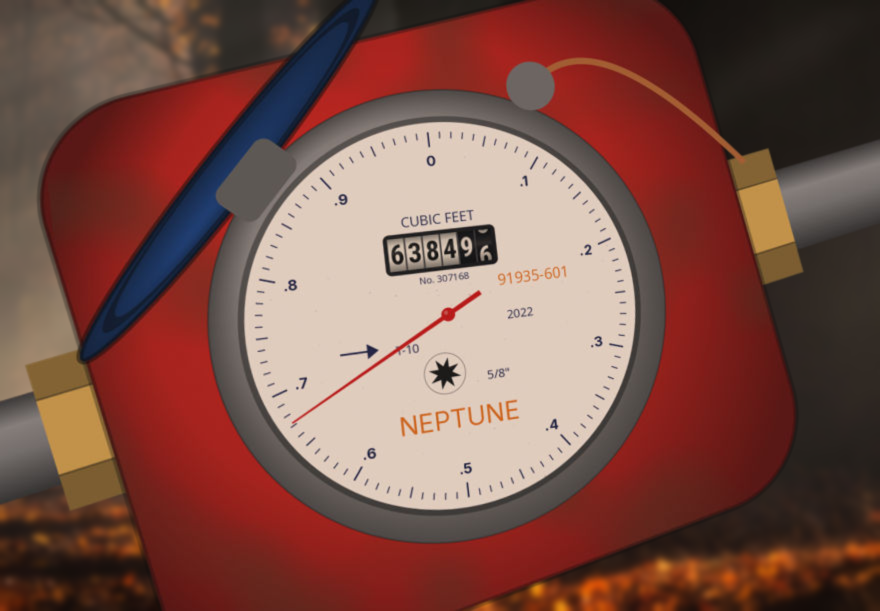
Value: ft³ 638495.67
